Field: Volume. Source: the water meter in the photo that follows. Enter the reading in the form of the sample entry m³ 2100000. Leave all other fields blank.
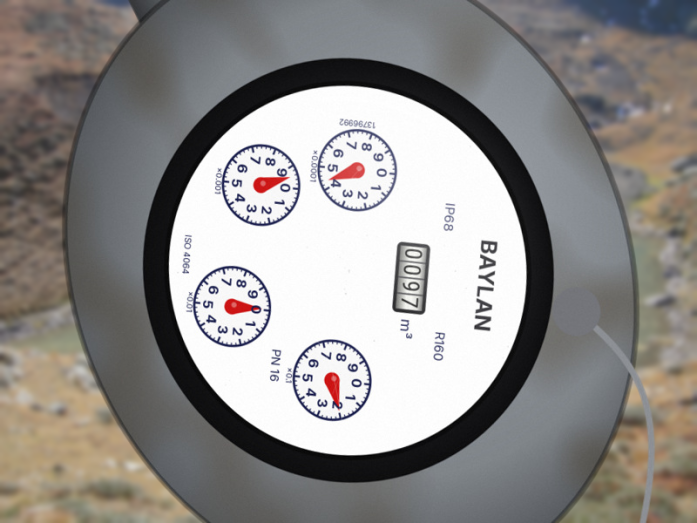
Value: m³ 97.1994
